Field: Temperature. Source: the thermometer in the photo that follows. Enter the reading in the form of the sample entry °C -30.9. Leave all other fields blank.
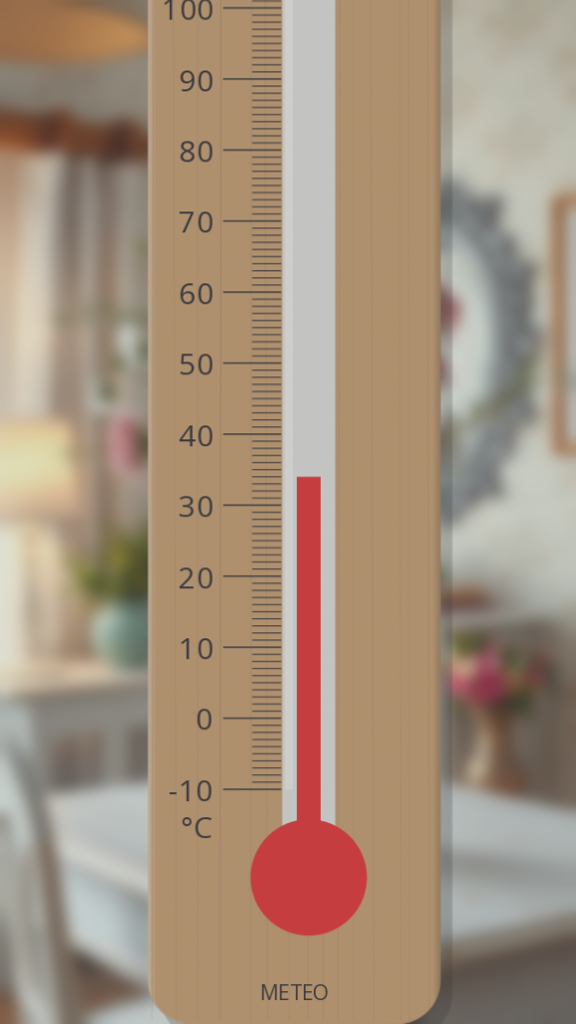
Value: °C 34
